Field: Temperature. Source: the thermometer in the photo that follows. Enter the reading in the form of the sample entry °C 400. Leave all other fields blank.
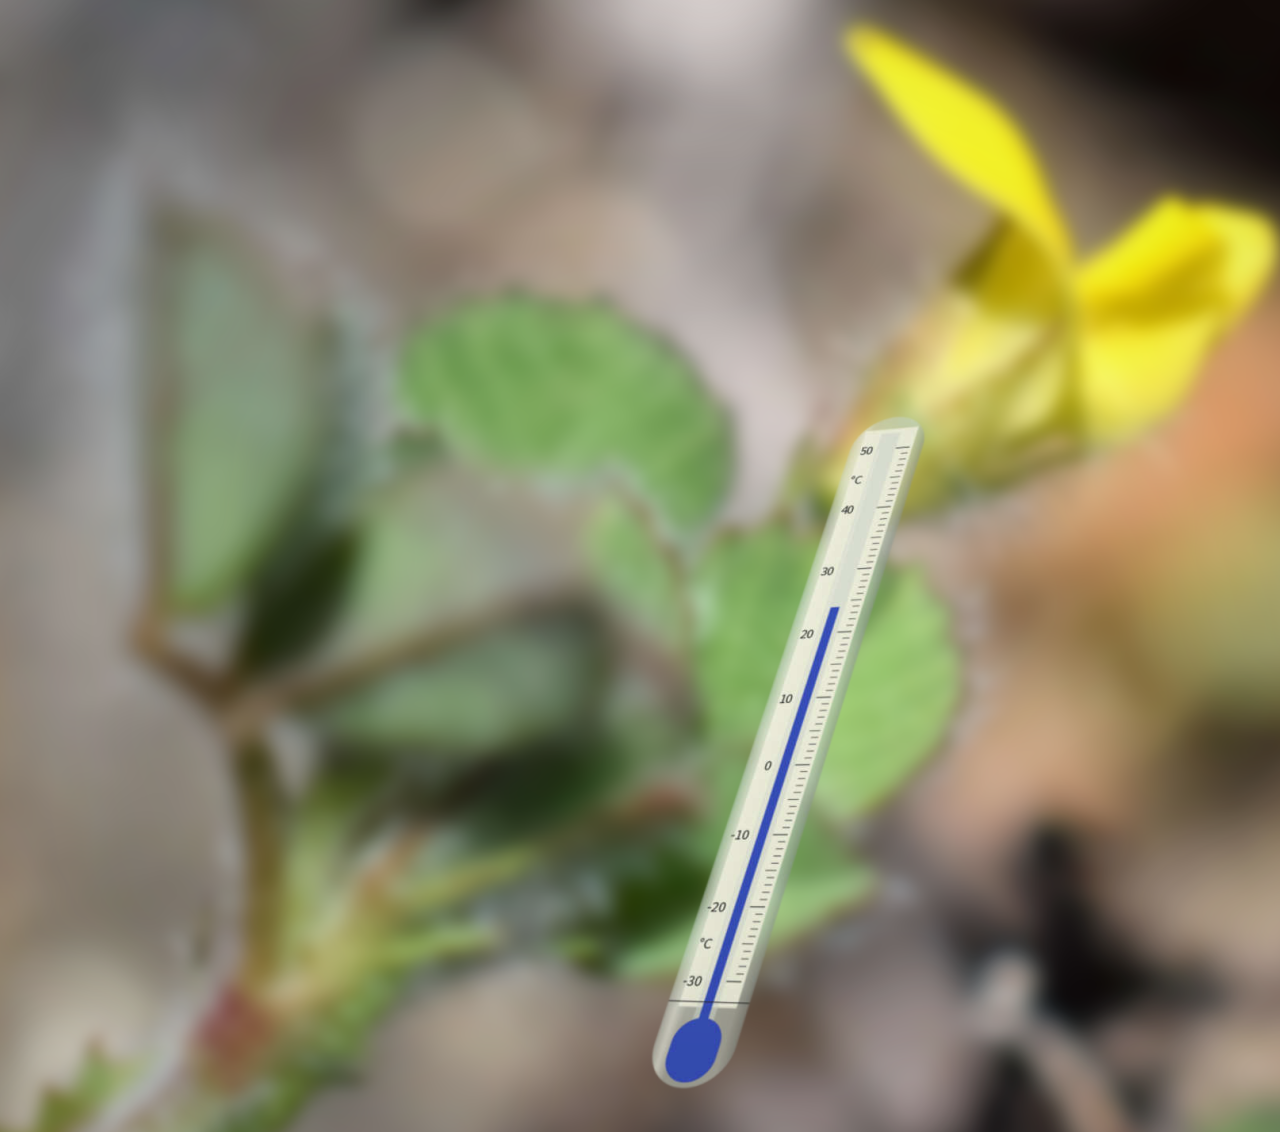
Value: °C 24
